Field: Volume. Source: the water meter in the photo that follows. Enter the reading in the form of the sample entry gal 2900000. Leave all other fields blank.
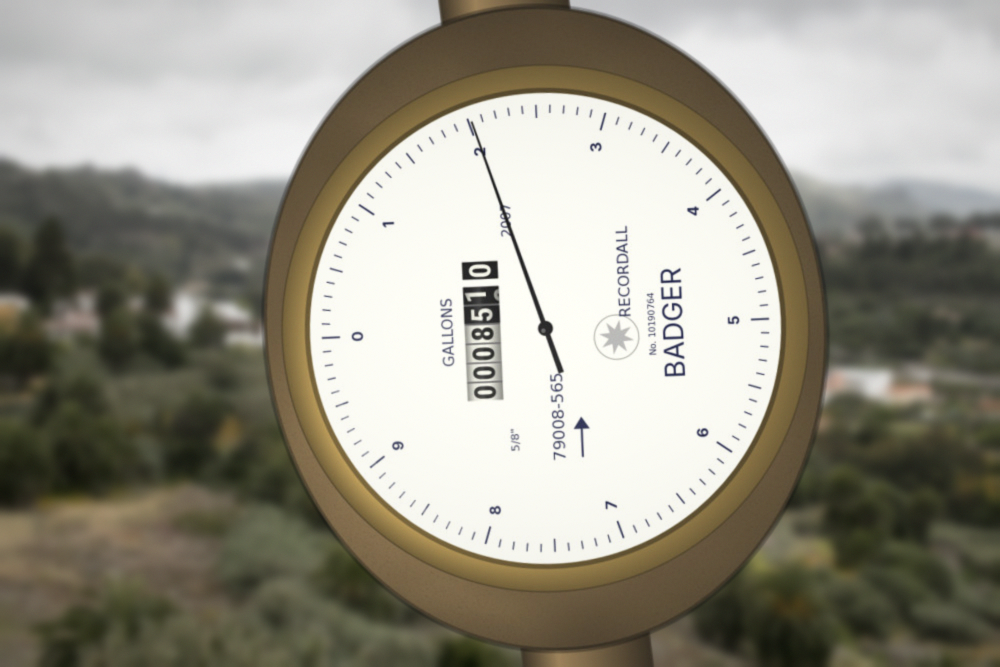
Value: gal 8512.0
